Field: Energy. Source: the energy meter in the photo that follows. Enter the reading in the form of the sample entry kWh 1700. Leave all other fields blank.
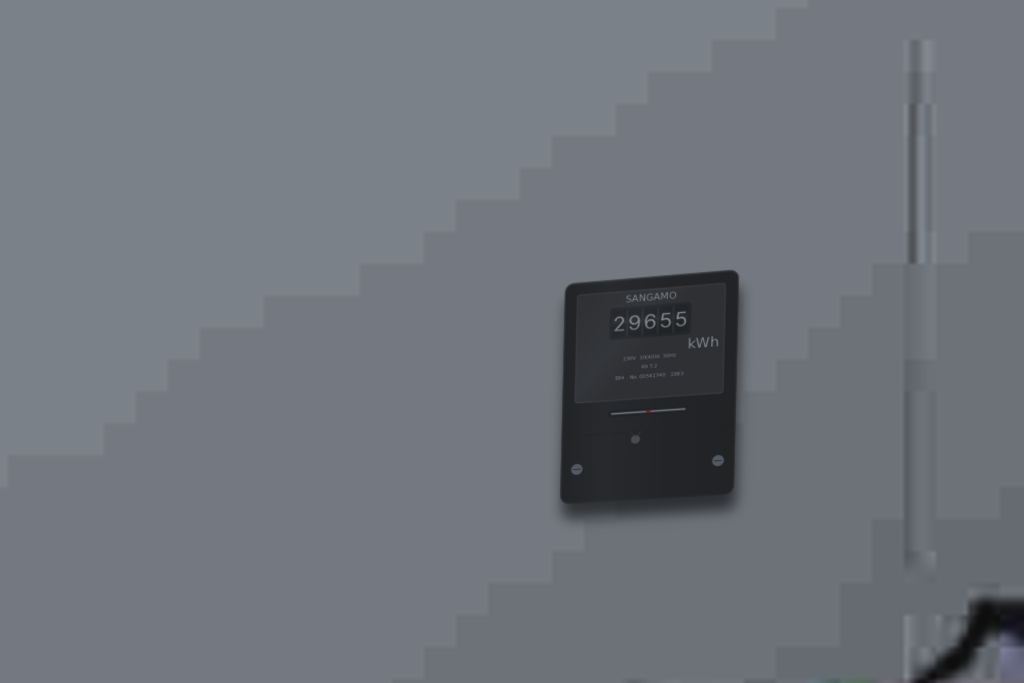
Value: kWh 29655
